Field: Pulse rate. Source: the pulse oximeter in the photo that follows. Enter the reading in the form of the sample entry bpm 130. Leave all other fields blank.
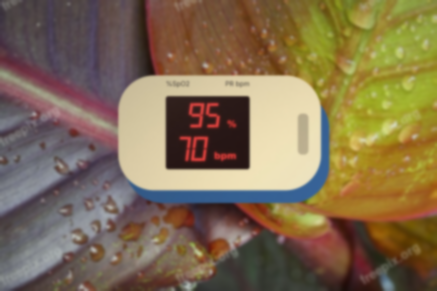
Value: bpm 70
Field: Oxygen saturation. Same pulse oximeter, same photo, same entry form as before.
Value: % 95
